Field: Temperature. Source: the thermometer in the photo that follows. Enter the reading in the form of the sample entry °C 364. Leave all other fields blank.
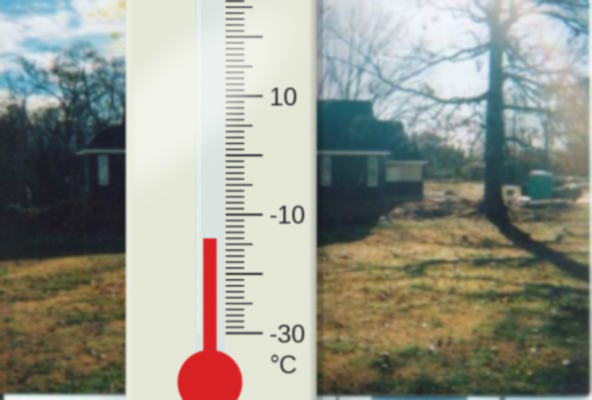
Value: °C -14
